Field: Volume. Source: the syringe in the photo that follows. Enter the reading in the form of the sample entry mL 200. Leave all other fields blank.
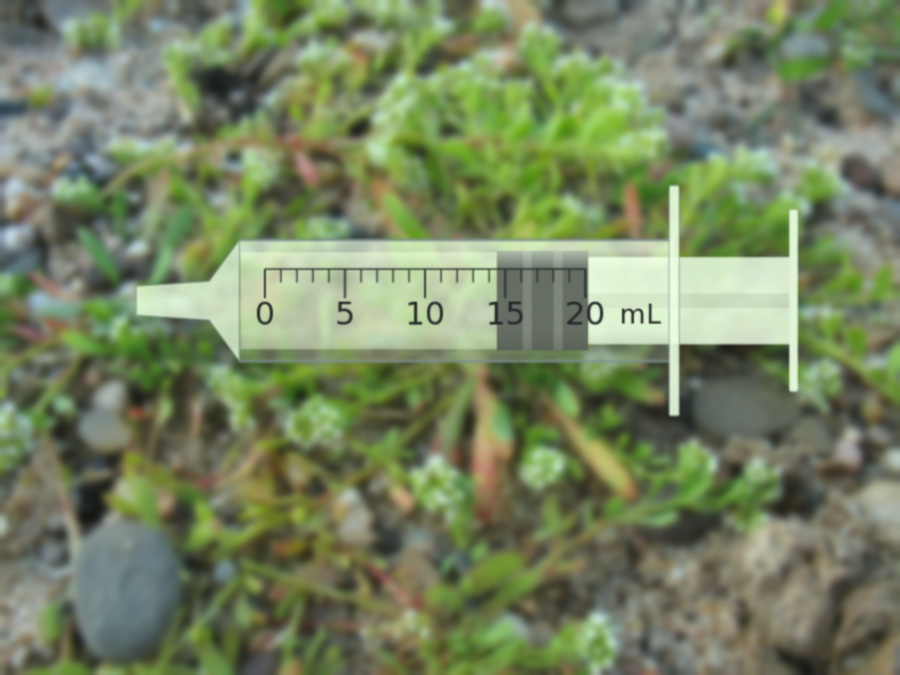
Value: mL 14.5
